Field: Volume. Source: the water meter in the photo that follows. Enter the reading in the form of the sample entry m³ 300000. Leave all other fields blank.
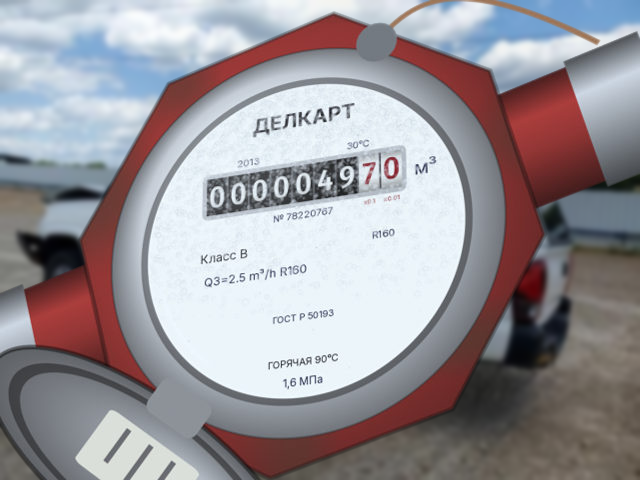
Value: m³ 49.70
